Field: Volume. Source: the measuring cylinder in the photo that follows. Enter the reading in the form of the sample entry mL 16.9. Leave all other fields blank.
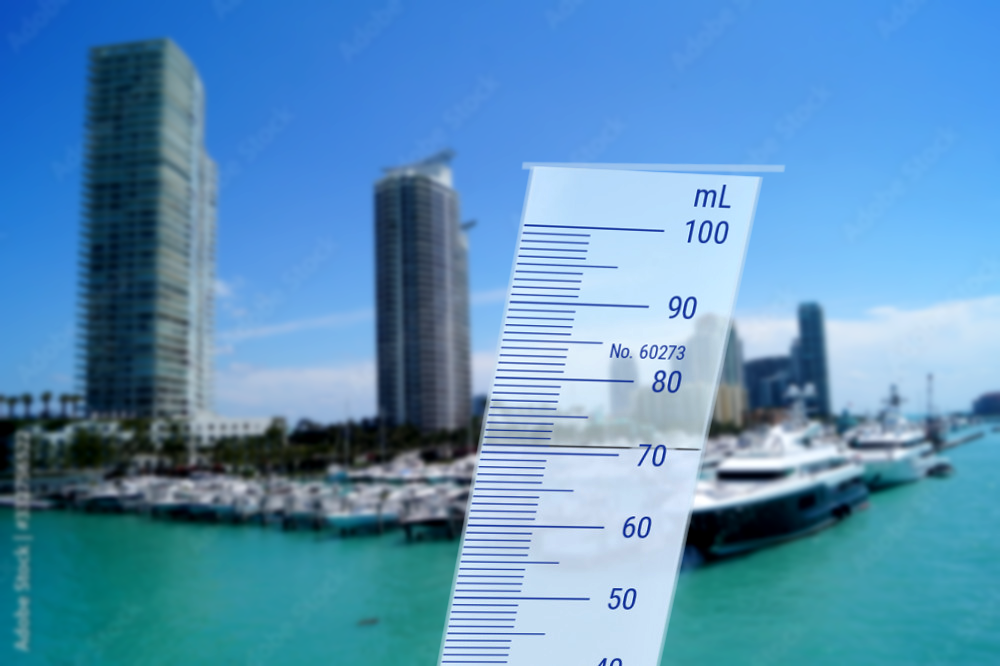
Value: mL 71
